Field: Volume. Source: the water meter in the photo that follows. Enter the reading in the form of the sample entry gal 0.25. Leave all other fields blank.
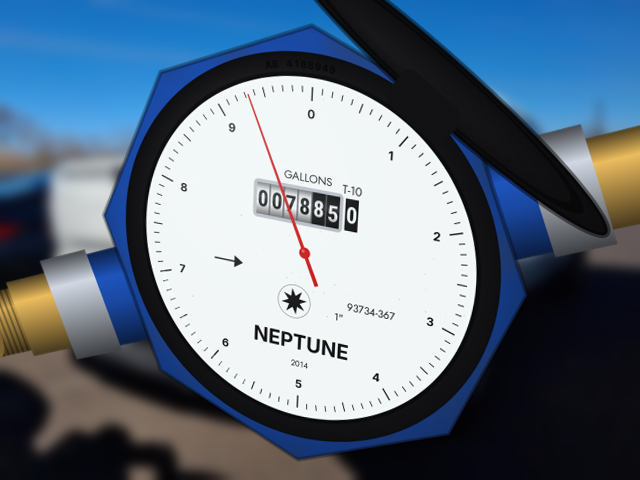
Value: gal 78849.3
